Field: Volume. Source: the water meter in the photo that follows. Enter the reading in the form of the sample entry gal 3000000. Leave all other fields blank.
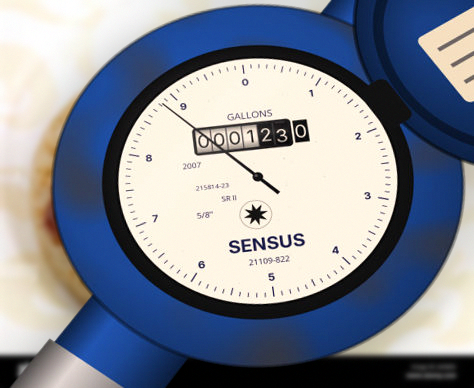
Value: gal 1228.8
